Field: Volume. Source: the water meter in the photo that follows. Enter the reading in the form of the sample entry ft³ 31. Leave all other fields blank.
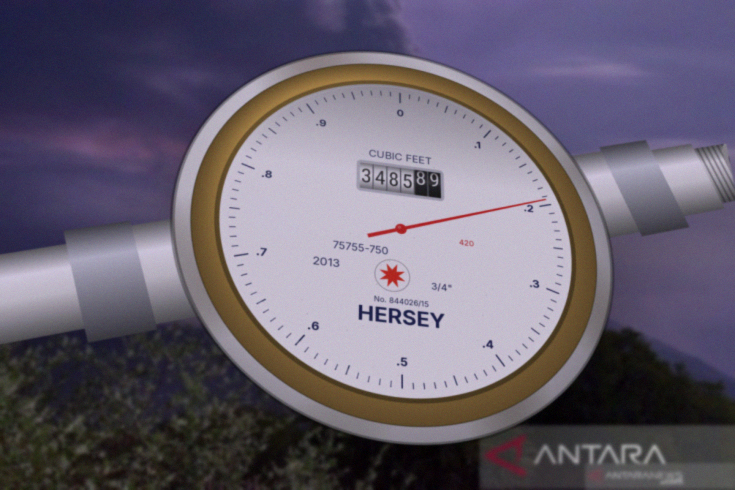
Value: ft³ 348589.19
